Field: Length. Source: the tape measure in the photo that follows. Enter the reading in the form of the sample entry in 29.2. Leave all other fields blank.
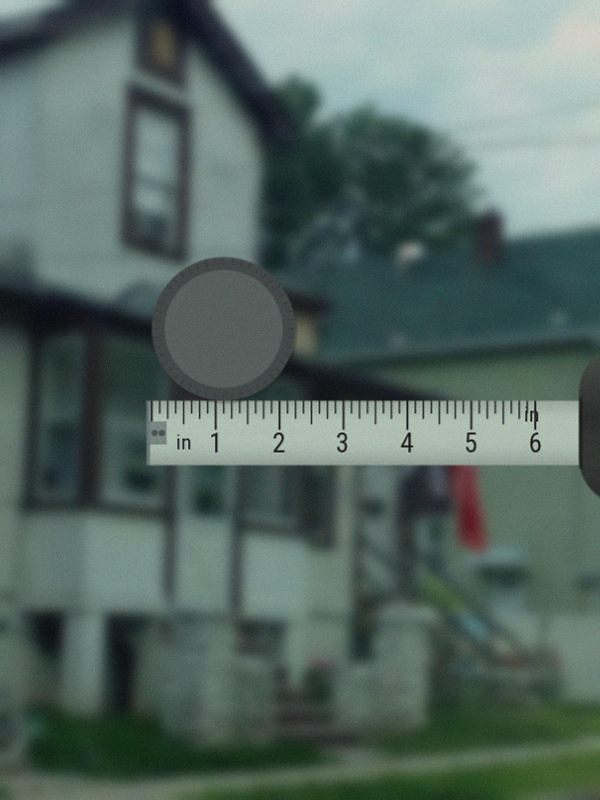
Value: in 2.25
